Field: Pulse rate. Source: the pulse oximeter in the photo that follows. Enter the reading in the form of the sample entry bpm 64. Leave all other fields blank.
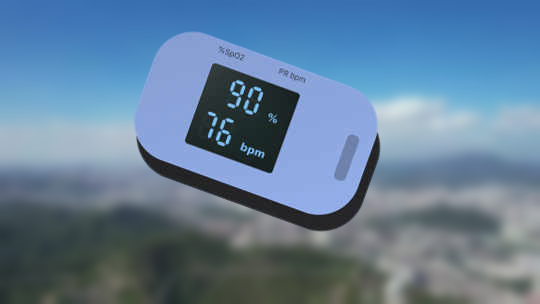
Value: bpm 76
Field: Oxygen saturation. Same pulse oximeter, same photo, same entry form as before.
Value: % 90
